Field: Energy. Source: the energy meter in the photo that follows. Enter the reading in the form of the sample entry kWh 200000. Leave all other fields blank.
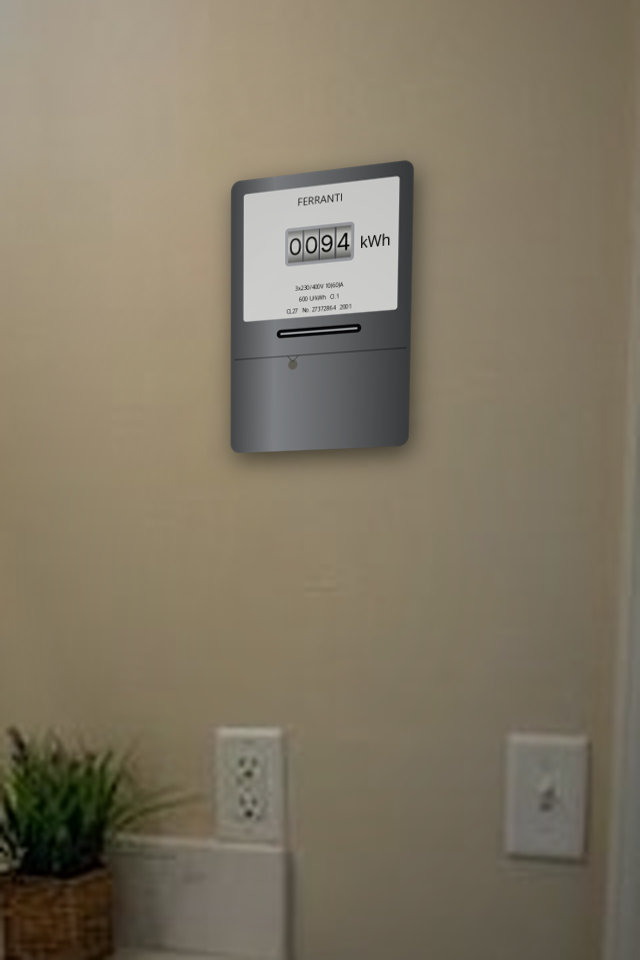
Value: kWh 94
